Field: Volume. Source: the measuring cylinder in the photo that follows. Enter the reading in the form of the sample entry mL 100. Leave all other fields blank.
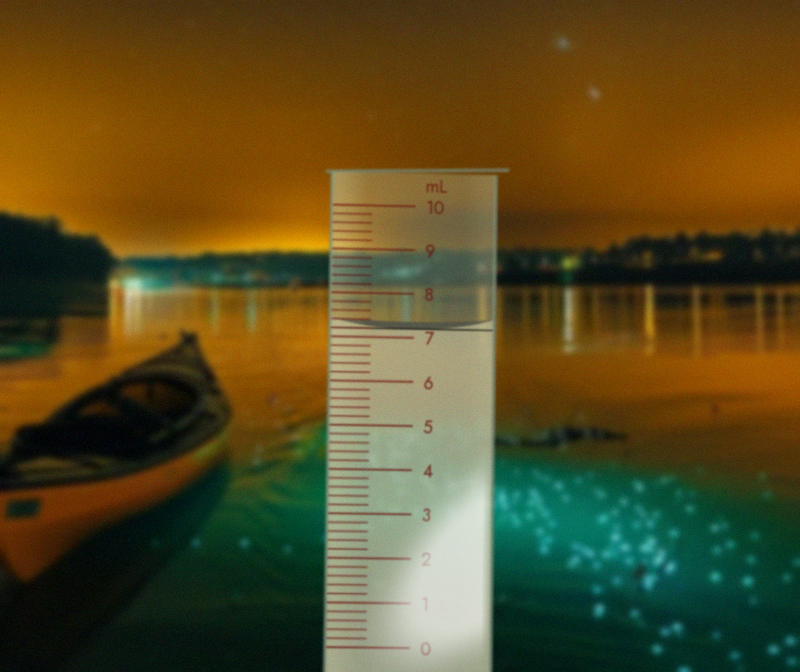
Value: mL 7.2
